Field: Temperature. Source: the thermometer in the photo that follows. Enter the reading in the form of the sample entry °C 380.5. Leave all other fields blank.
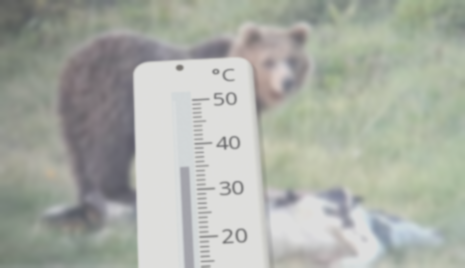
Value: °C 35
